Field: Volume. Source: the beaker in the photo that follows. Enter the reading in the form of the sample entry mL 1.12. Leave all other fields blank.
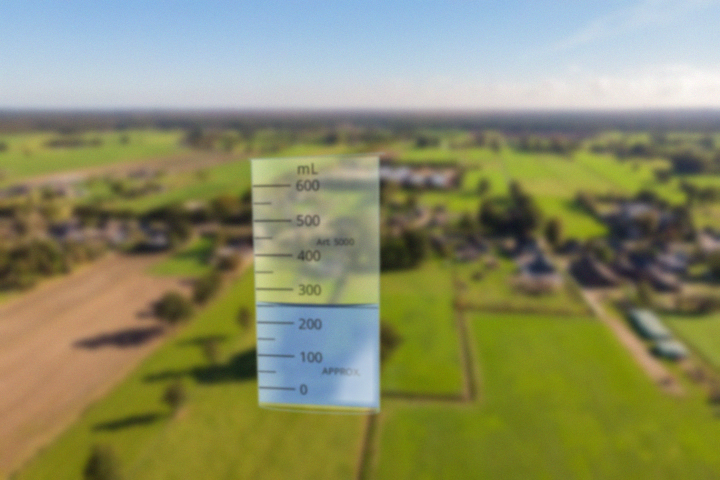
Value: mL 250
